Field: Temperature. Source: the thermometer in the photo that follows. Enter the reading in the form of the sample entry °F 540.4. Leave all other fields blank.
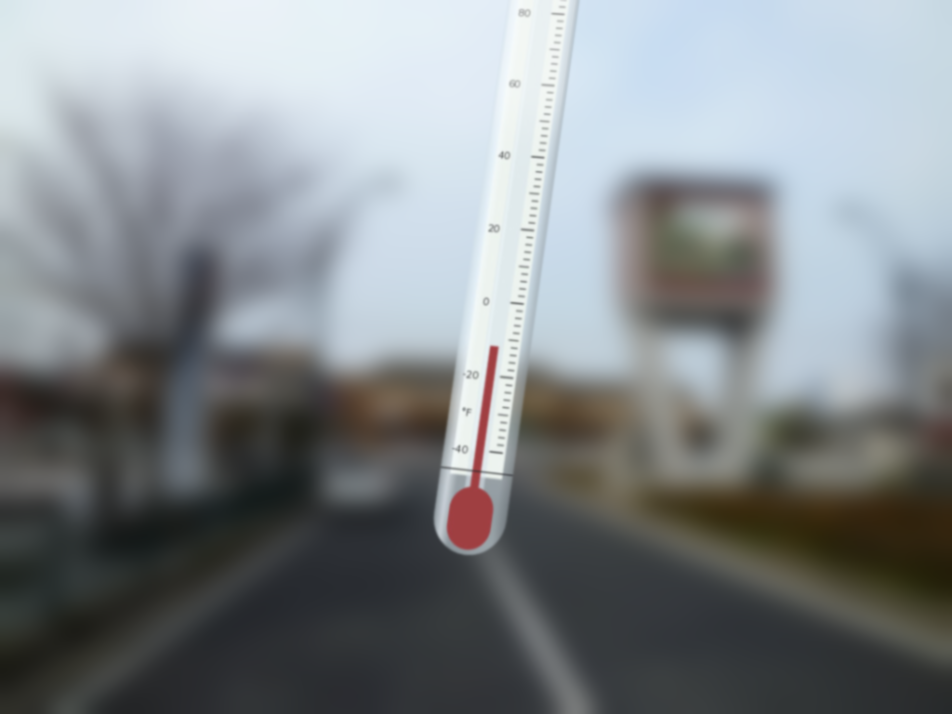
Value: °F -12
